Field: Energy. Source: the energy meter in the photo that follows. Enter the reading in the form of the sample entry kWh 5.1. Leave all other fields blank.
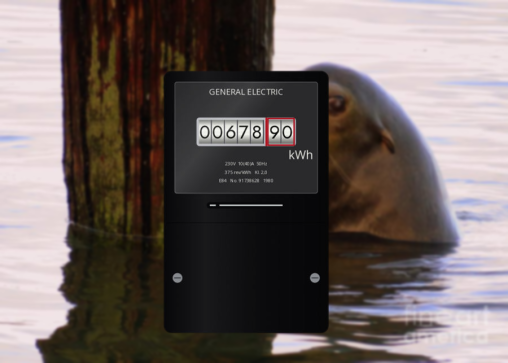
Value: kWh 678.90
